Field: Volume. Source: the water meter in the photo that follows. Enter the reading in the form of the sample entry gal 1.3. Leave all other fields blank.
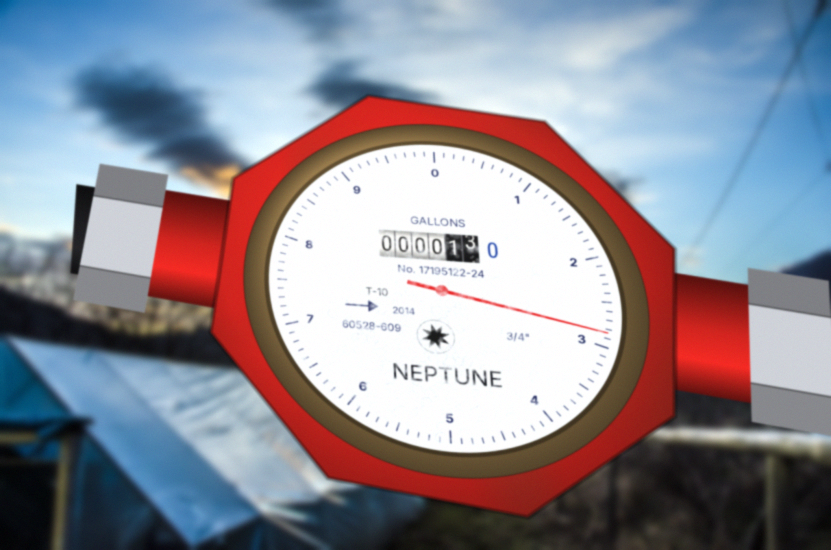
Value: gal 132.8
